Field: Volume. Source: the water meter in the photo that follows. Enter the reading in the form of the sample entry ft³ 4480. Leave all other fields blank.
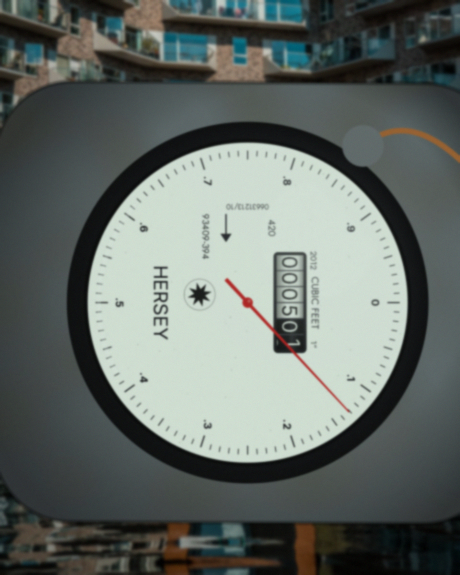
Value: ft³ 501.13
